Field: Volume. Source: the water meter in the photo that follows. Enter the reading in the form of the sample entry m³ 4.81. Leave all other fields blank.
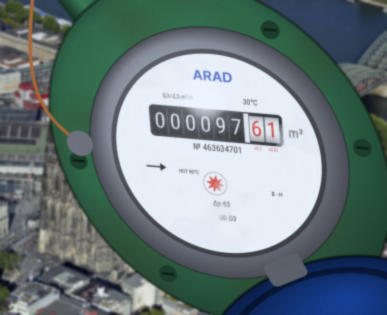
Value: m³ 97.61
